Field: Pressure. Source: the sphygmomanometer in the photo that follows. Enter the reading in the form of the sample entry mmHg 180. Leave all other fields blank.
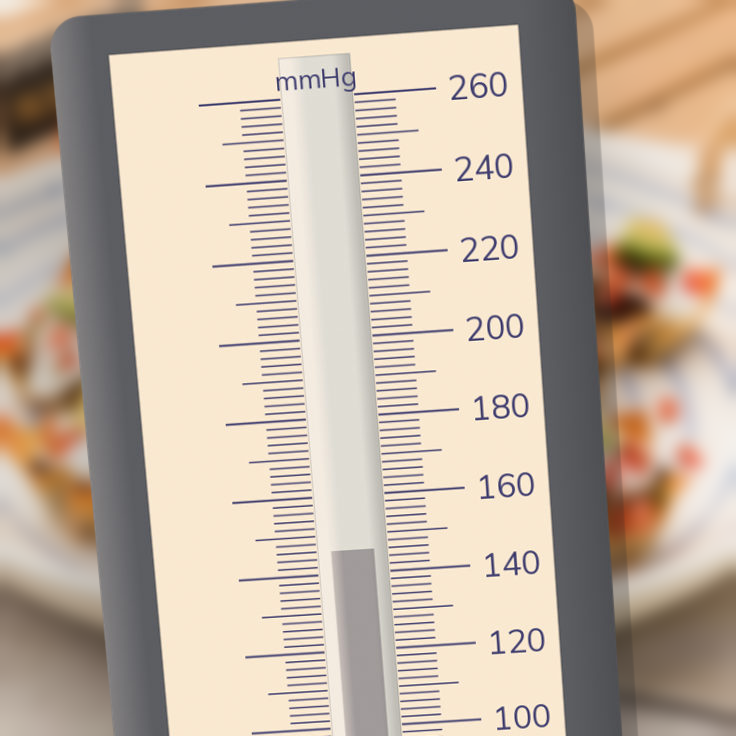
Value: mmHg 146
